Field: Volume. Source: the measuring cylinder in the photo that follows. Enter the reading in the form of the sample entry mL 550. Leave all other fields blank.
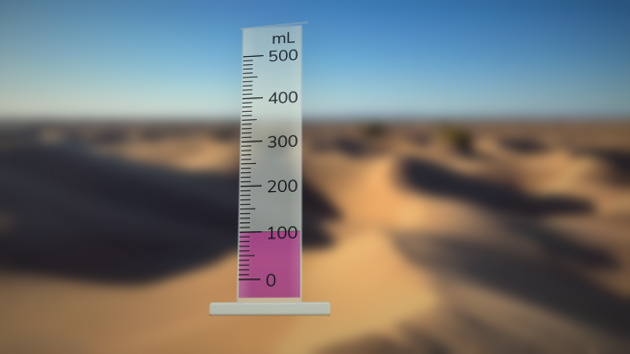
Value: mL 100
